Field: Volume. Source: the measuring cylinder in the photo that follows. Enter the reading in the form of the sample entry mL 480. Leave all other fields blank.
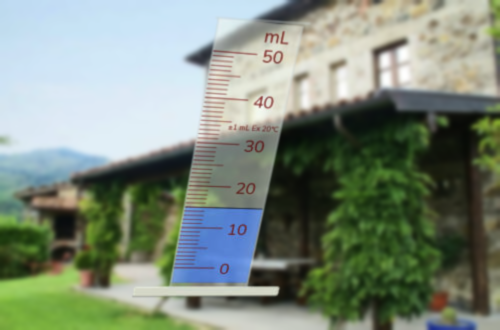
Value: mL 15
